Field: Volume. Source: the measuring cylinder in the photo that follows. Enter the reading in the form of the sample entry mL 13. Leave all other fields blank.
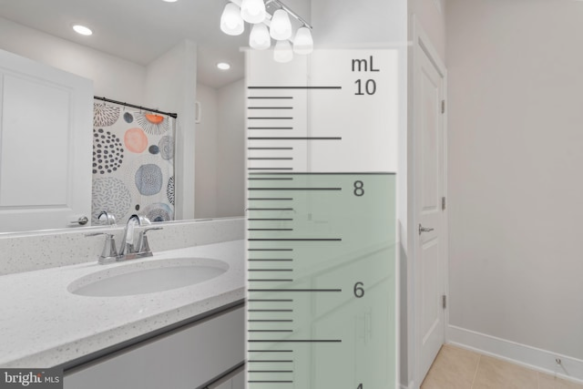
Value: mL 8.3
